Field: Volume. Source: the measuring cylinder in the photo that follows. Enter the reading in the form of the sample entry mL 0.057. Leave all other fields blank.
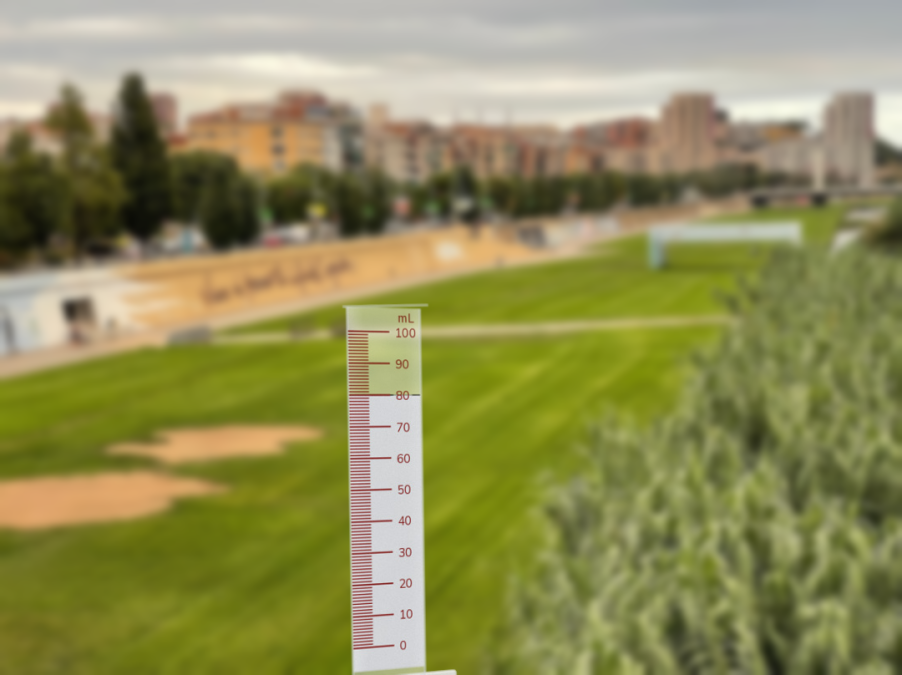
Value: mL 80
